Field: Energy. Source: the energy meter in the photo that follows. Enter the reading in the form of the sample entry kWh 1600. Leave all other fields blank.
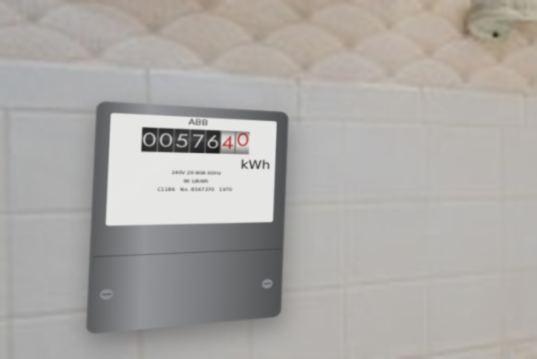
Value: kWh 576.40
